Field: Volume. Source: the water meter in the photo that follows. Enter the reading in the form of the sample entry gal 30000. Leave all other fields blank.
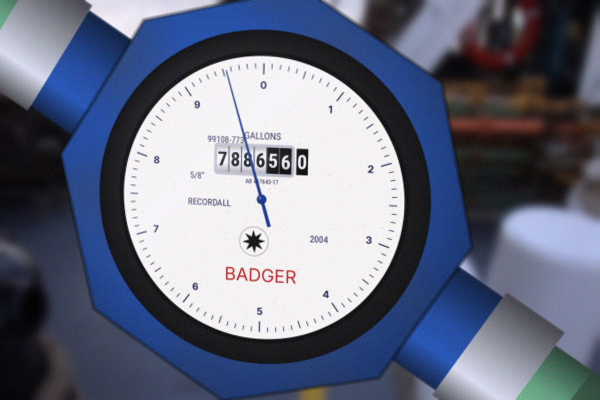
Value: gal 7886559.5
